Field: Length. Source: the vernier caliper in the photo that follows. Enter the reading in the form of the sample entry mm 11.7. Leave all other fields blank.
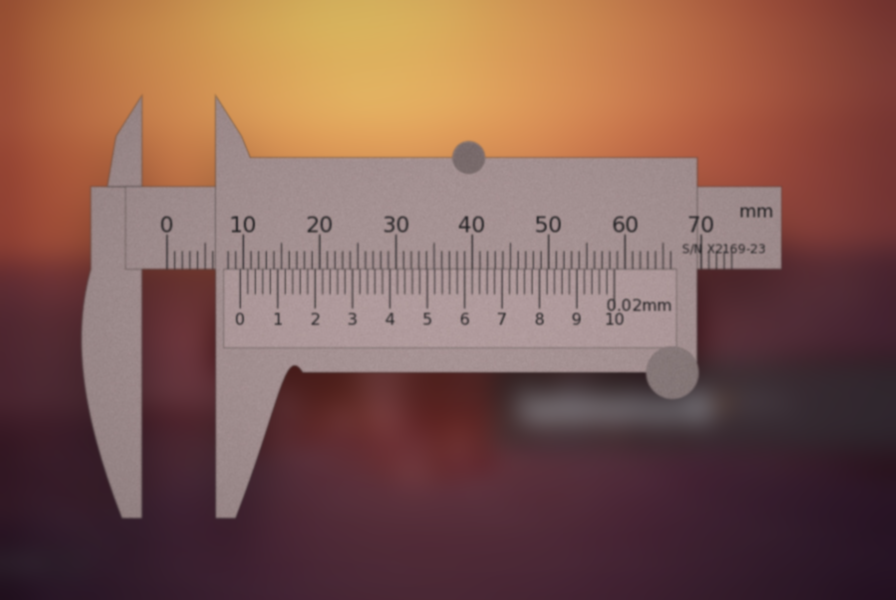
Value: mm 9.6
